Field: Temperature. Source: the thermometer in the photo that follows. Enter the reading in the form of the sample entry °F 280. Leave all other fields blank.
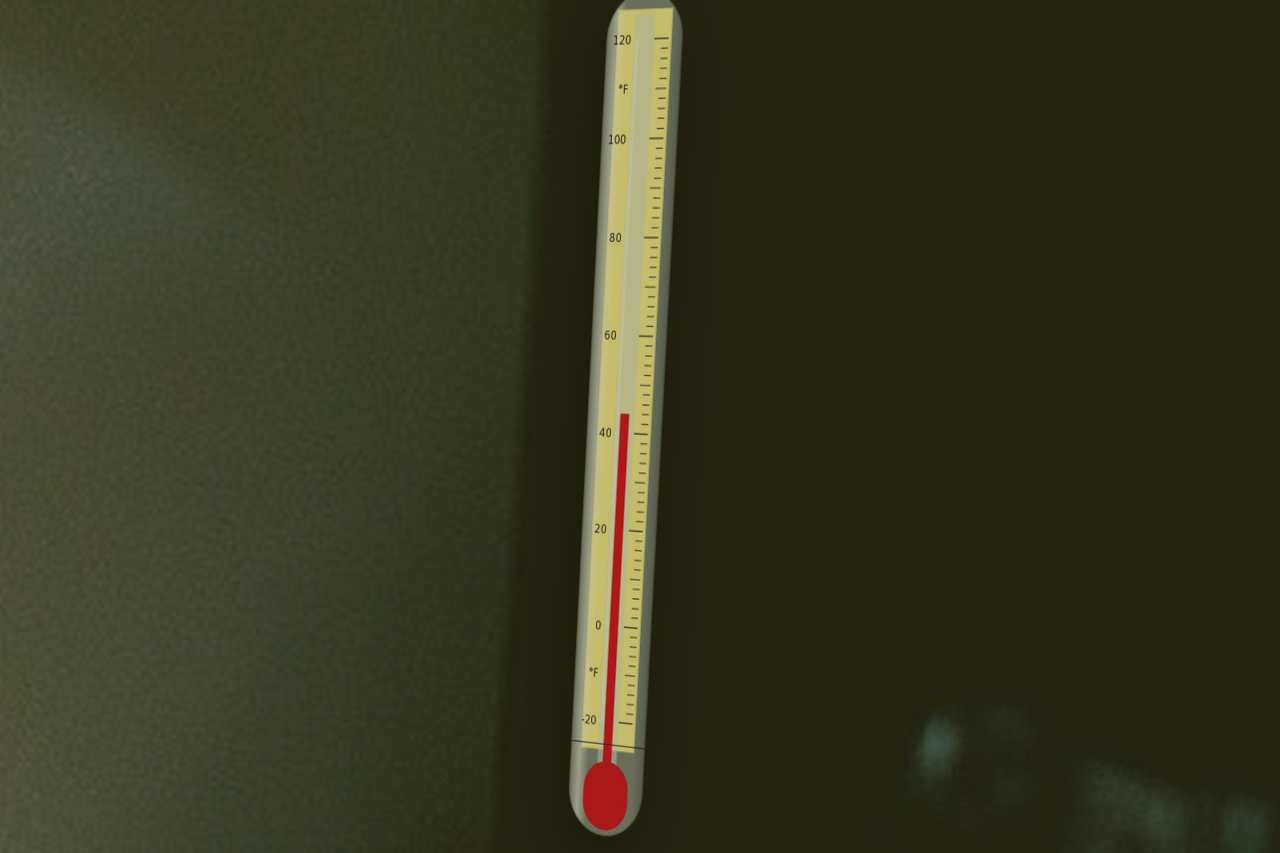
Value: °F 44
